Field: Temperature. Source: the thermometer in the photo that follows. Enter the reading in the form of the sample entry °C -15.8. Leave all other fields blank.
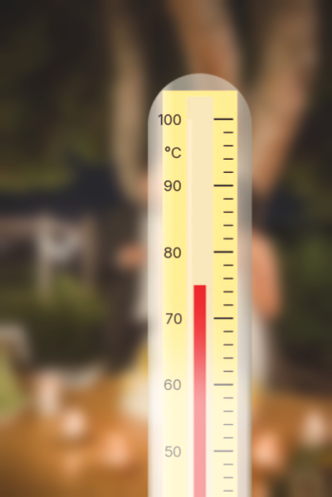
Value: °C 75
